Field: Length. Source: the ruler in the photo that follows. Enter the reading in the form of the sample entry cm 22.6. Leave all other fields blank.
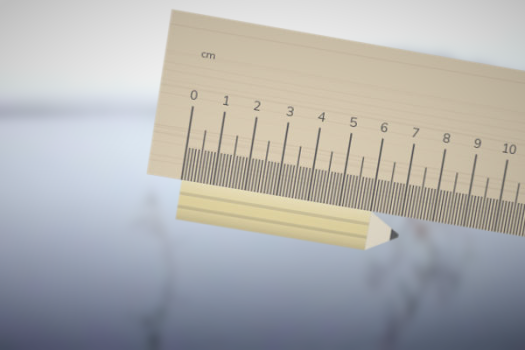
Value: cm 7
